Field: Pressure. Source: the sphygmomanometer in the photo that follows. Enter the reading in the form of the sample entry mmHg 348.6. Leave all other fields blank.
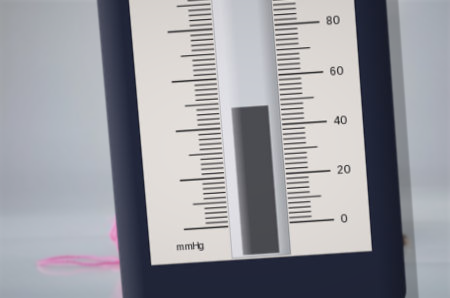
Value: mmHg 48
